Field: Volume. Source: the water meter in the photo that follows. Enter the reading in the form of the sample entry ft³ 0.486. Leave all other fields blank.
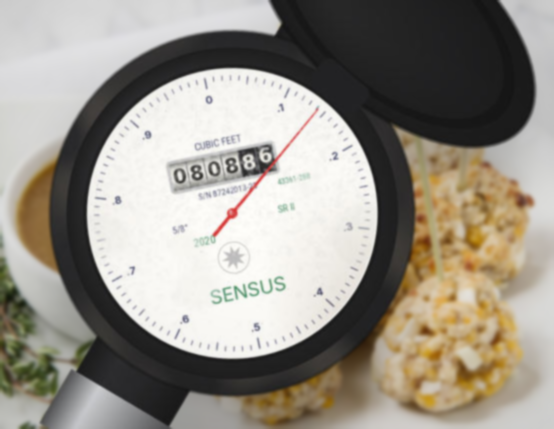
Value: ft³ 80886.14
